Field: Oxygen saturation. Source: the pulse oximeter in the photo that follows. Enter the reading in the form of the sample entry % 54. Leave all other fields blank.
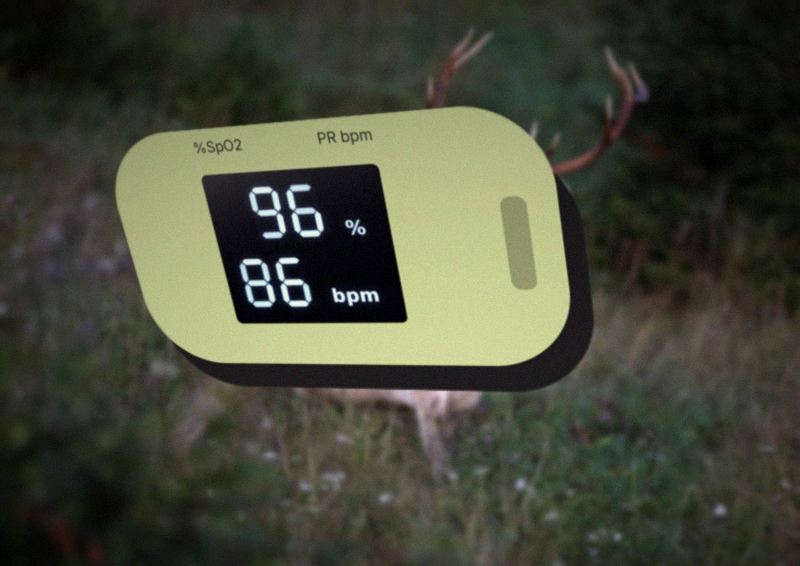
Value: % 96
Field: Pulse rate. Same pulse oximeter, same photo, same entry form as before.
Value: bpm 86
